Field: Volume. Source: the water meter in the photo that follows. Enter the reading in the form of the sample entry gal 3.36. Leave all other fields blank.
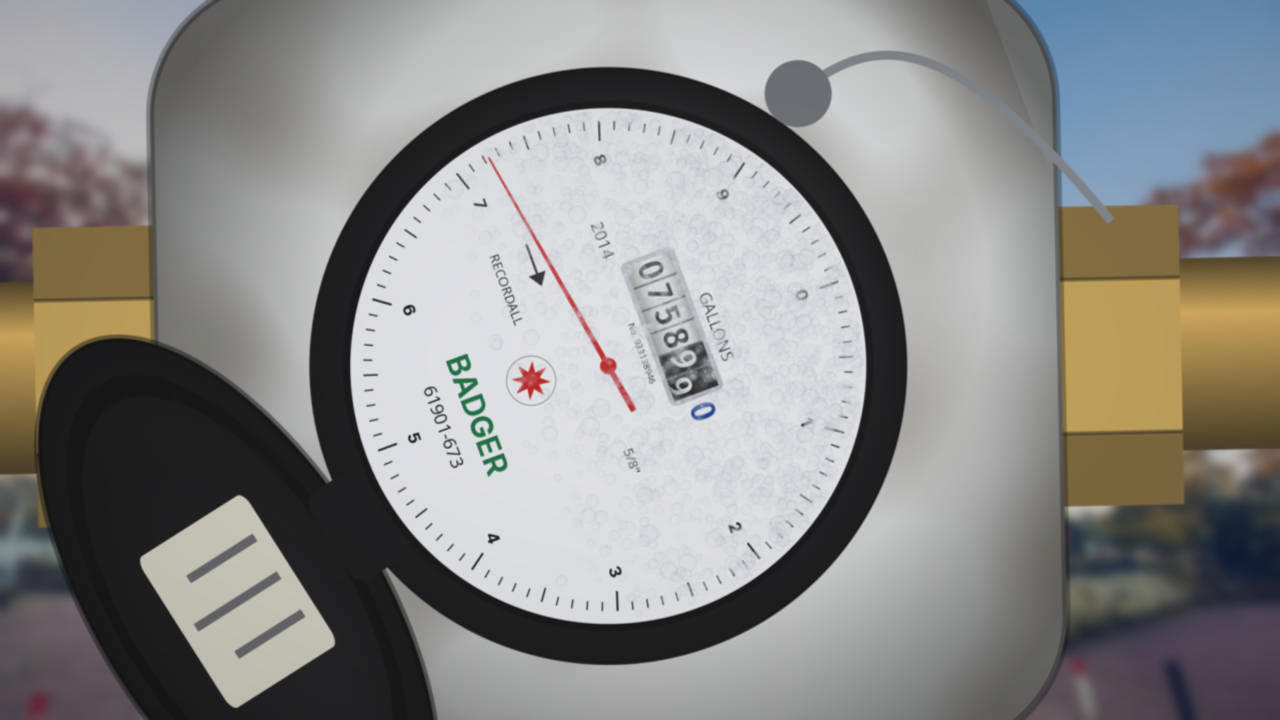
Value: gal 758987.2
